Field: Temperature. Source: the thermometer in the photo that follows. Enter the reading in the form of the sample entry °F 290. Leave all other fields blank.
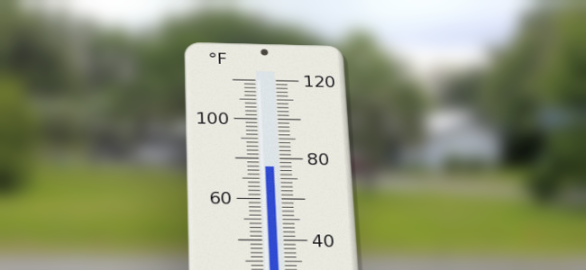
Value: °F 76
